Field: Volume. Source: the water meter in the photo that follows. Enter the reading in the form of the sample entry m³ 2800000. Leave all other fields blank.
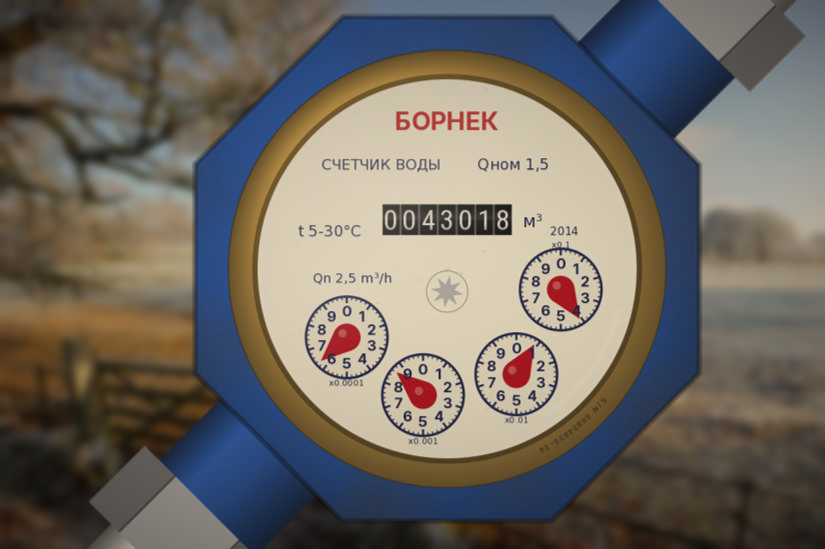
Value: m³ 43018.4086
